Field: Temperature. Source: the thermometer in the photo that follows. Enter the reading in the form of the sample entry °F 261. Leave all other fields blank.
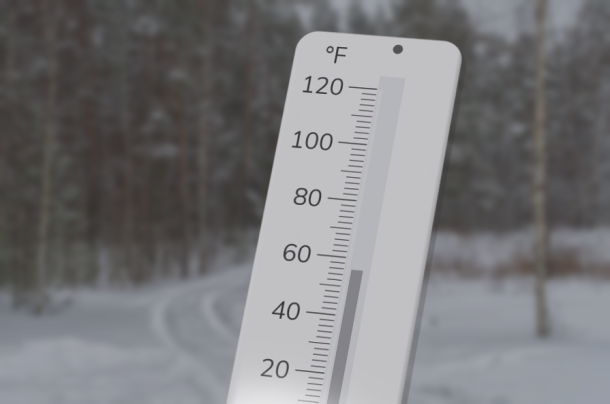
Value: °F 56
